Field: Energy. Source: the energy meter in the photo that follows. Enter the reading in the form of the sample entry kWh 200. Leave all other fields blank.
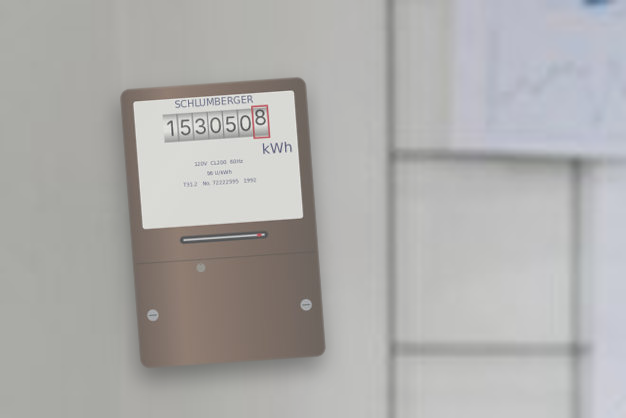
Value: kWh 153050.8
